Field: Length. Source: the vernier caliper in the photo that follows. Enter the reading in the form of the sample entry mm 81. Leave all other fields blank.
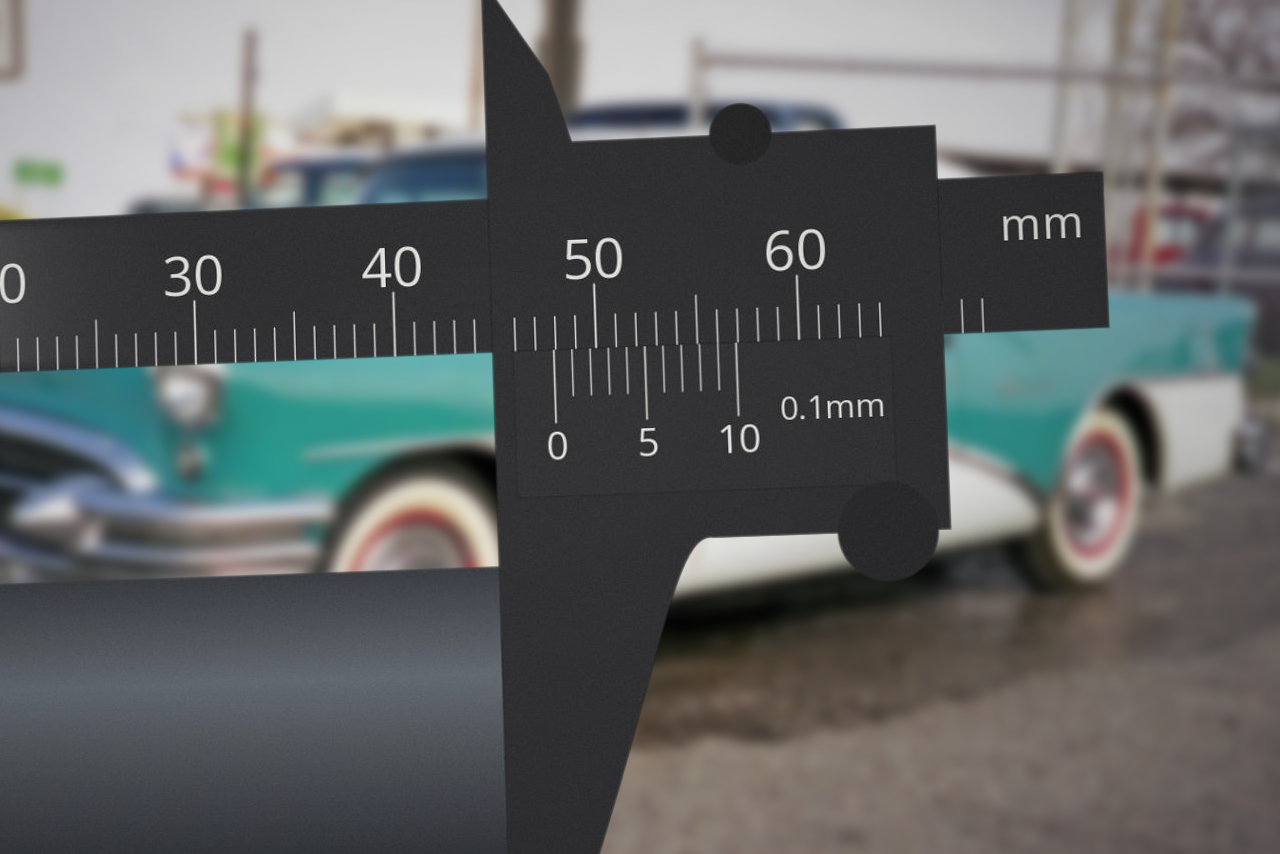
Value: mm 47.9
